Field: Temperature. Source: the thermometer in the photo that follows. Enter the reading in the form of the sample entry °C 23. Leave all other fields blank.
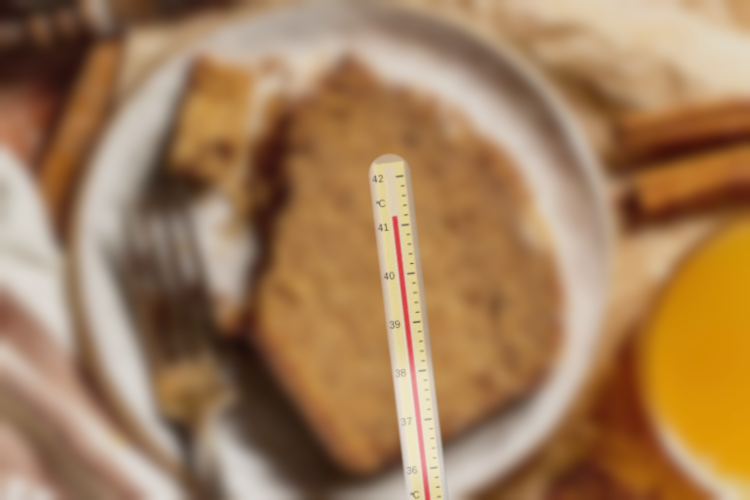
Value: °C 41.2
